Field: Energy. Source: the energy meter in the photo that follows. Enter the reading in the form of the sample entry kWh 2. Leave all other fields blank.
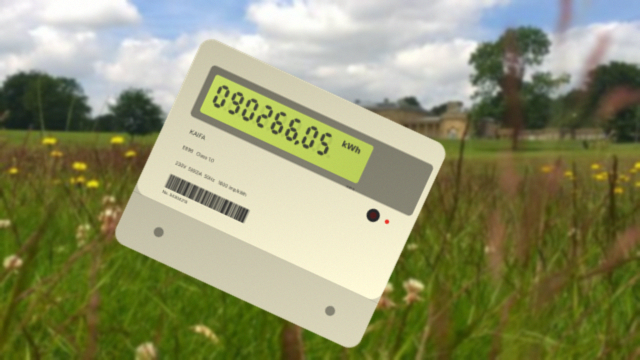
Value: kWh 90266.05
